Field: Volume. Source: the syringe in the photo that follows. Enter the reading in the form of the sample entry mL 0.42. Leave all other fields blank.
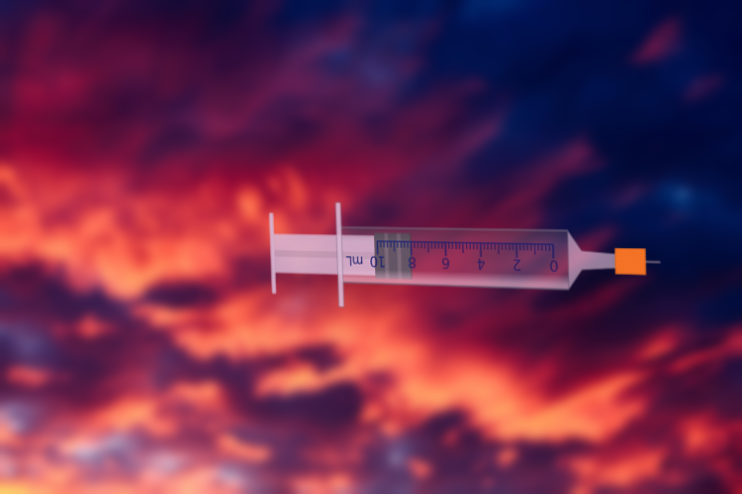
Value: mL 8
